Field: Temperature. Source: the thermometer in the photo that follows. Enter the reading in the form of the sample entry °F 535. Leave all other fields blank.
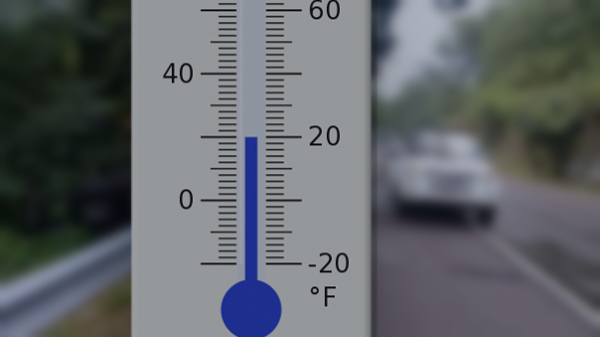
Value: °F 20
